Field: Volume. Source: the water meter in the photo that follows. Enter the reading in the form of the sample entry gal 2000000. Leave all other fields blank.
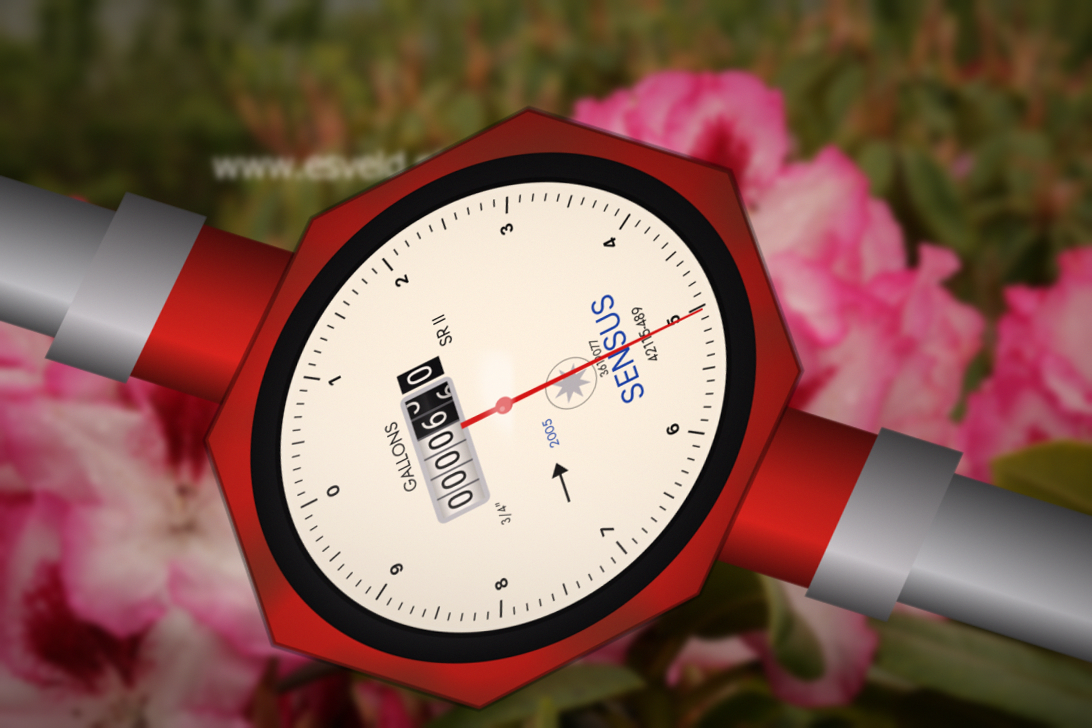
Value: gal 655.0
